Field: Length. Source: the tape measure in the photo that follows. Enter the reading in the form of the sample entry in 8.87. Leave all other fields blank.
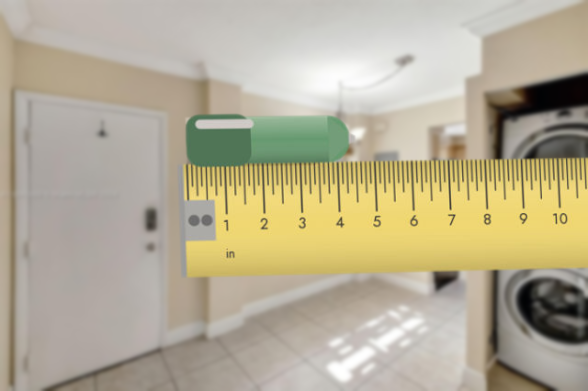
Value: in 4.5
